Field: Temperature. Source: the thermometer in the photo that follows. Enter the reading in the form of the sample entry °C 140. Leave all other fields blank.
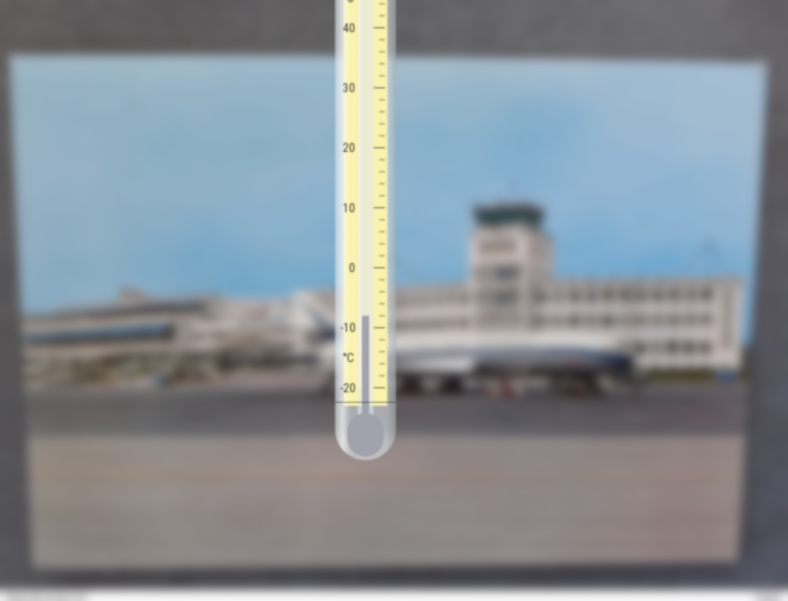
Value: °C -8
